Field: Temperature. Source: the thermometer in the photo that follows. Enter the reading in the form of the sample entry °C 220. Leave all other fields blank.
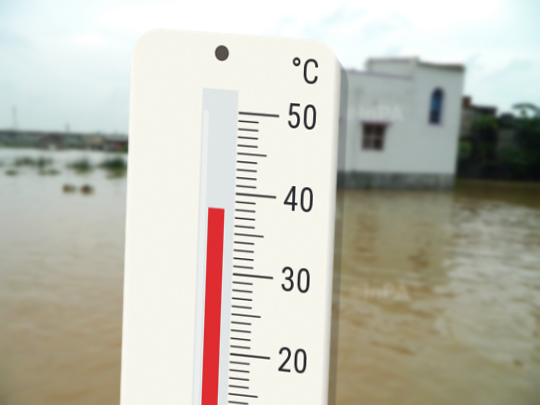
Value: °C 38
